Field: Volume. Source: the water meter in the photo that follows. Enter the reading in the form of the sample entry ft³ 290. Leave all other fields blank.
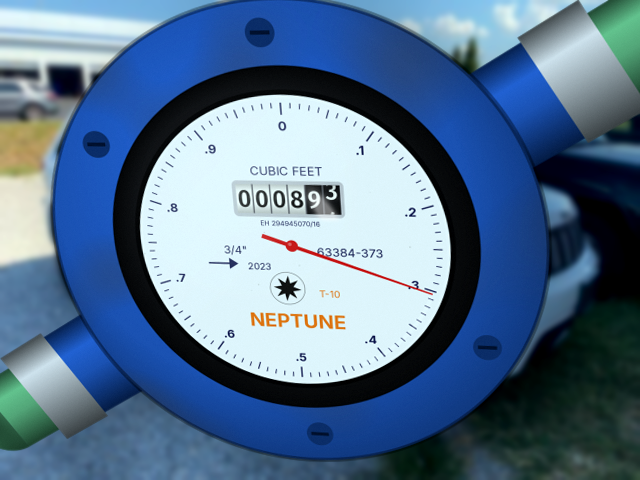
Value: ft³ 893.30
